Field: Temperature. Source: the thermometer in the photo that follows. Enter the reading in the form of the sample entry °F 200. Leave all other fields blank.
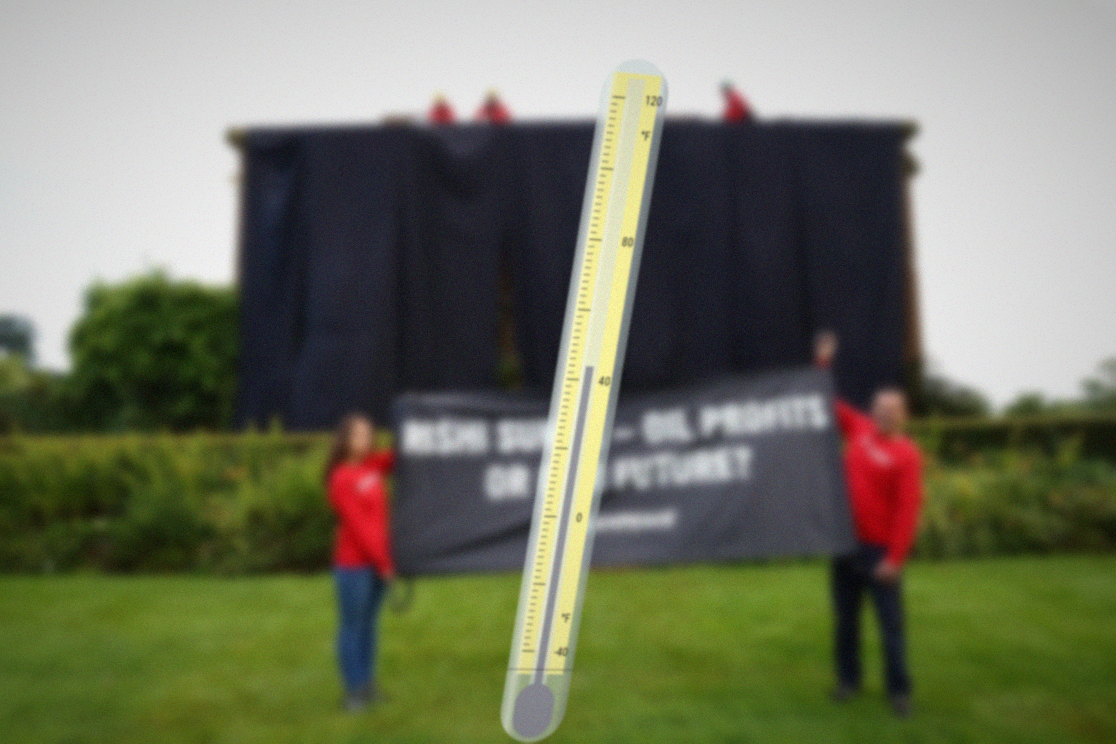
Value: °F 44
